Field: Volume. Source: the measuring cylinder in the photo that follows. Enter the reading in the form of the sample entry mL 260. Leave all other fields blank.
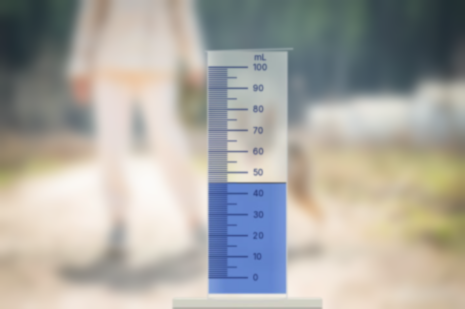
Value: mL 45
